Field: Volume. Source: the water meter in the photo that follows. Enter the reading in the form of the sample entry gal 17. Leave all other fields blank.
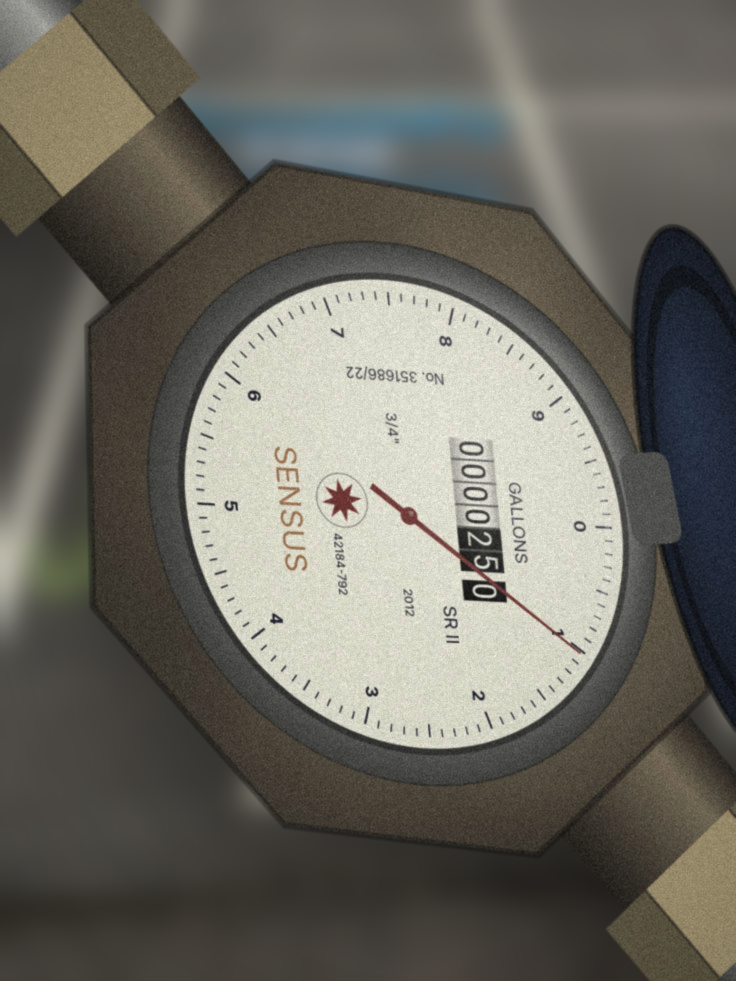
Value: gal 251.0
